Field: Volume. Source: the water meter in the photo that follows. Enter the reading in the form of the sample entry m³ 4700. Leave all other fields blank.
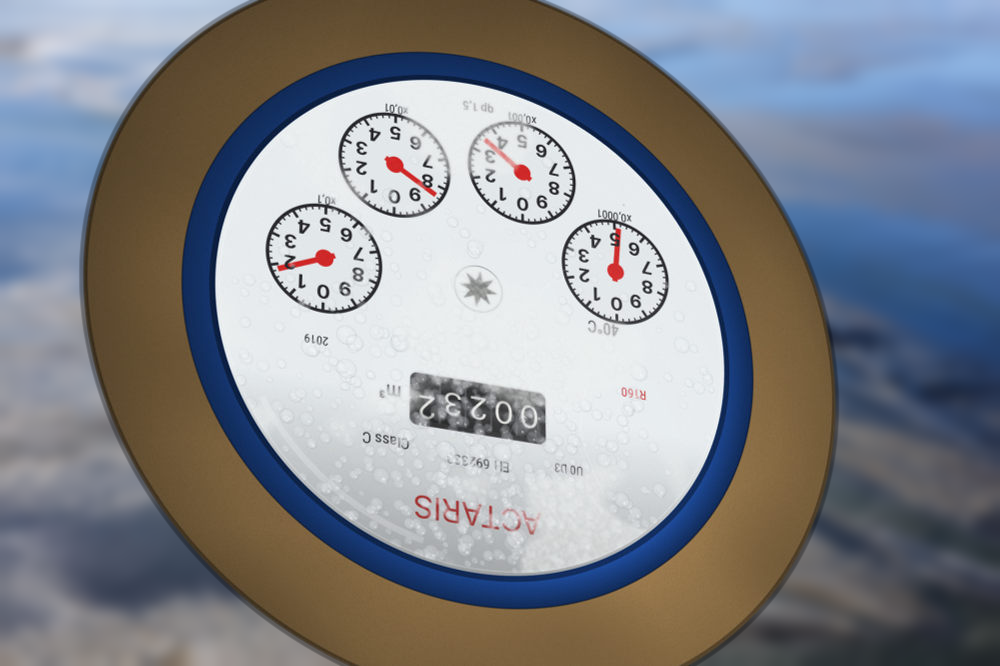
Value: m³ 232.1835
